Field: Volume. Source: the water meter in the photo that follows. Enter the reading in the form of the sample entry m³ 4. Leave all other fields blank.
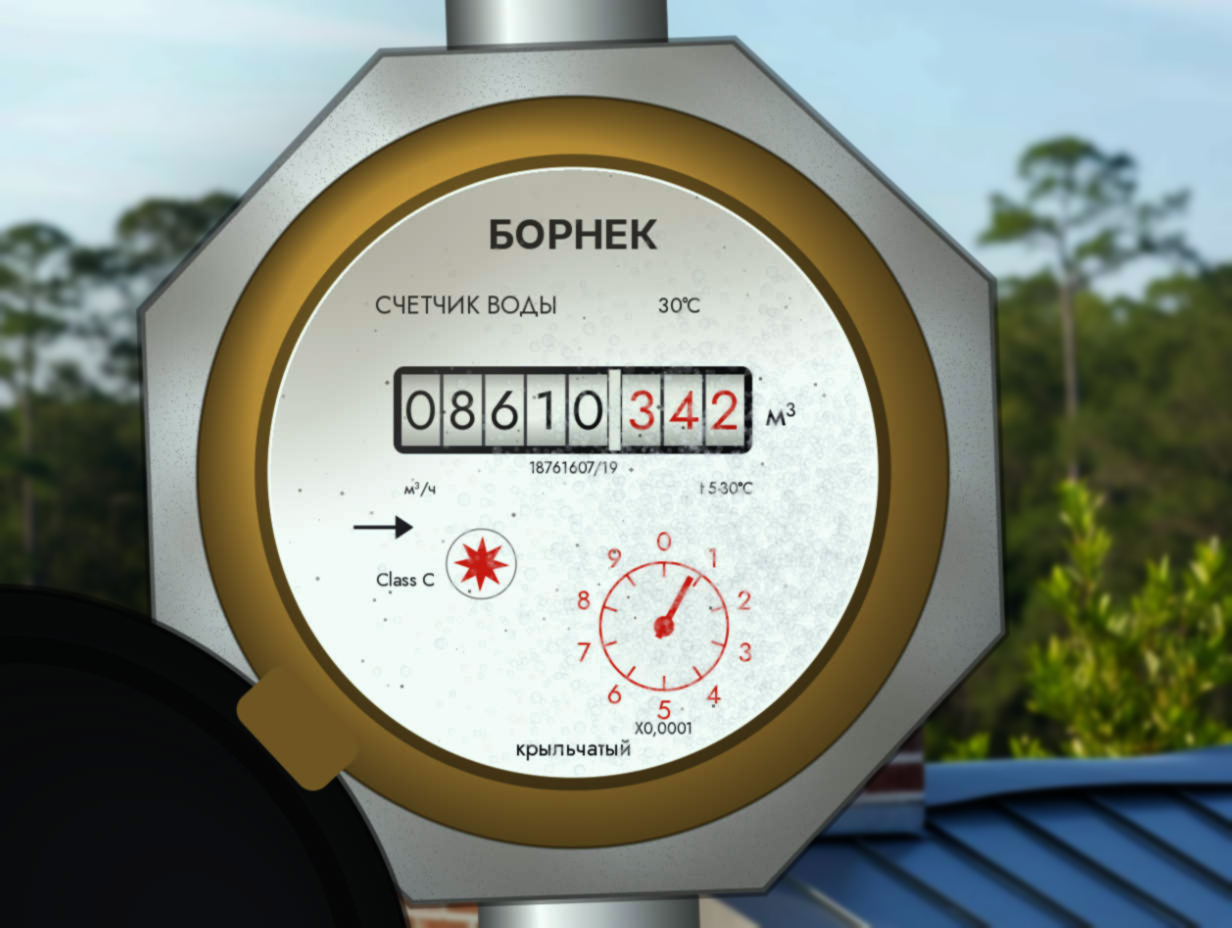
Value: m³ 8610.3420
